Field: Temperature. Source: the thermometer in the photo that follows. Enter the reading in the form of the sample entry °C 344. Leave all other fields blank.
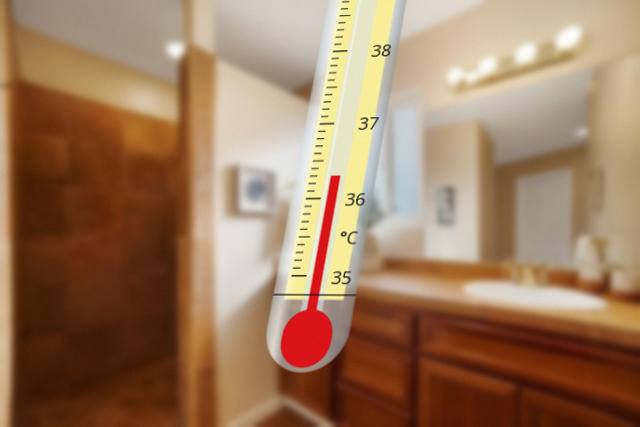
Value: °C 36.3
